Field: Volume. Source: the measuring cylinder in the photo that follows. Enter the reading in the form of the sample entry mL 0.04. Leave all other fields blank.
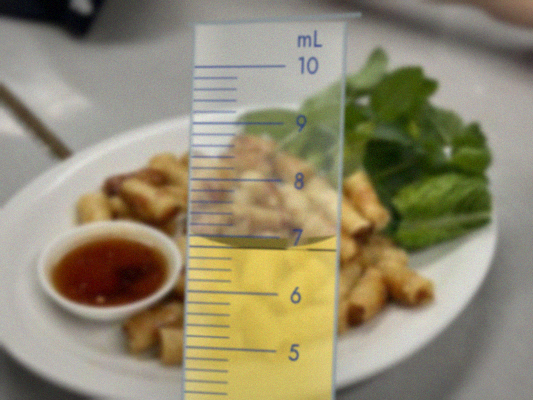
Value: mL 6.8
